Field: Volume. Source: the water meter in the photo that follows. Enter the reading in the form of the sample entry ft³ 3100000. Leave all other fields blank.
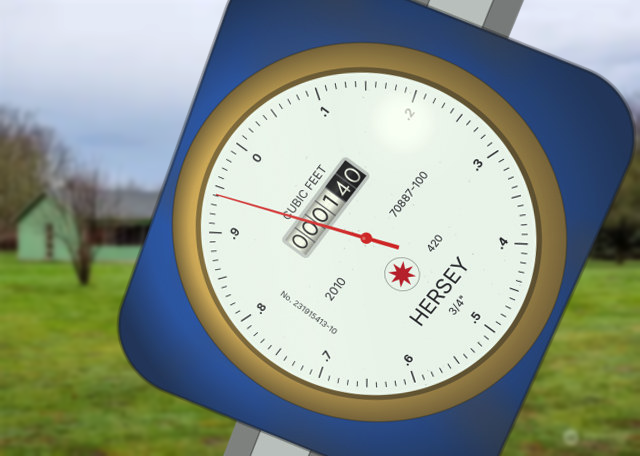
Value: ft³ 139.94
